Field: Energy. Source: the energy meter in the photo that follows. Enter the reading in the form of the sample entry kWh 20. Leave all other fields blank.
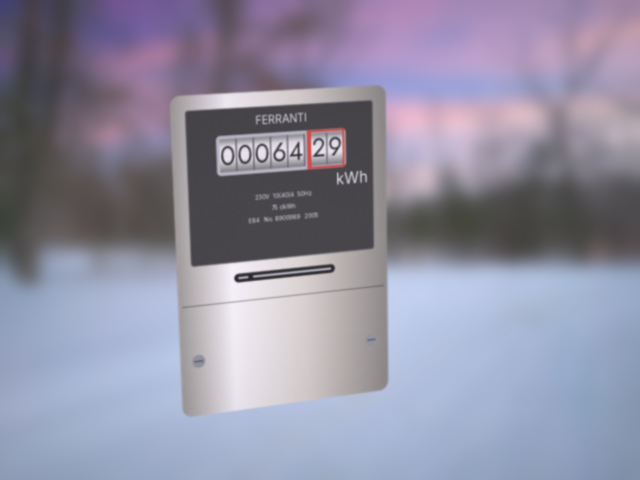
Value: kWh 64.29
